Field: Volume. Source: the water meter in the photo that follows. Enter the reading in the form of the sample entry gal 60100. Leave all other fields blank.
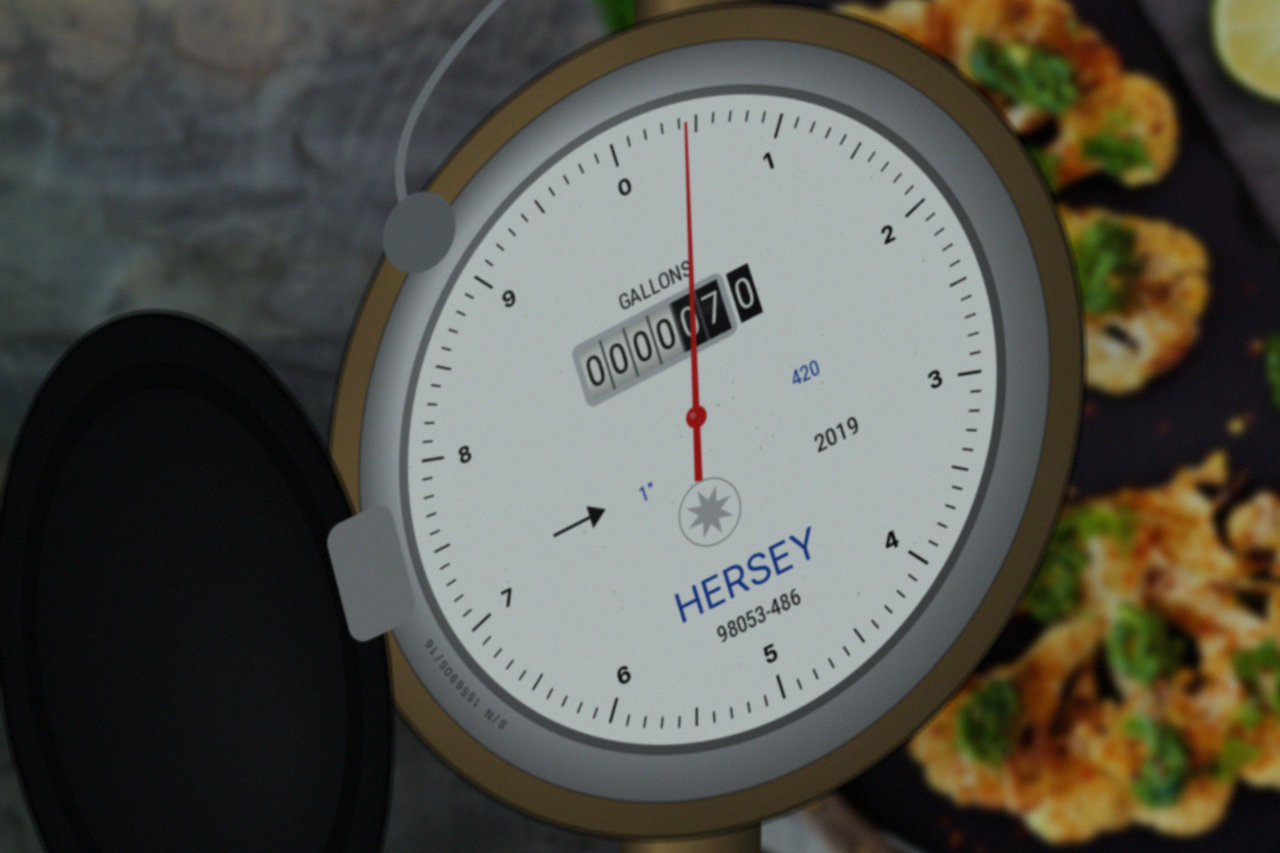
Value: gal 70.4
